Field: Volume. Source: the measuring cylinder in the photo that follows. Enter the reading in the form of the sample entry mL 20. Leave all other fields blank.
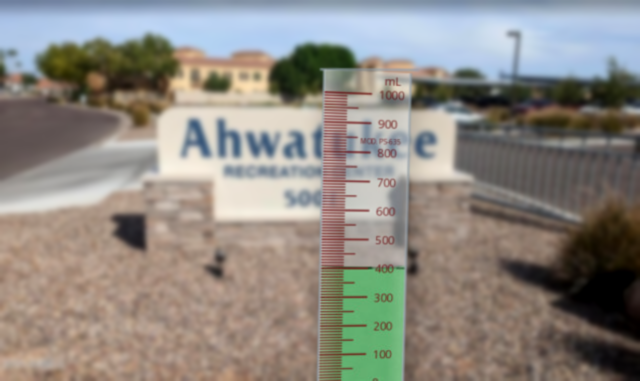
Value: mL 400
